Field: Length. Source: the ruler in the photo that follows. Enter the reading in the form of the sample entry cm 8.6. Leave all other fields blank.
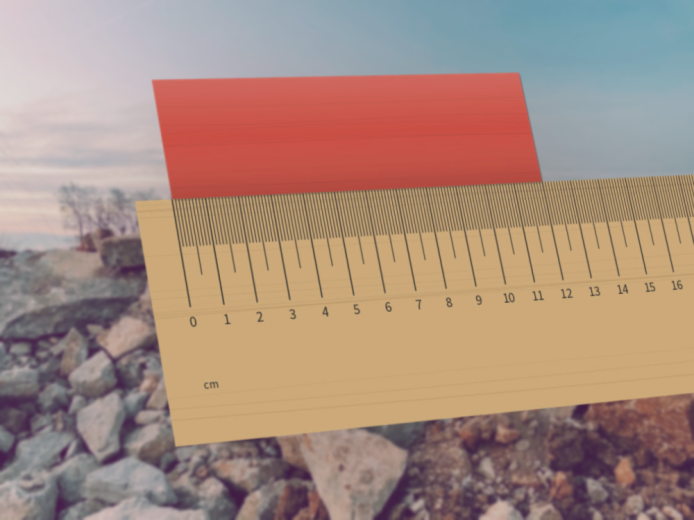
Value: cm 12
